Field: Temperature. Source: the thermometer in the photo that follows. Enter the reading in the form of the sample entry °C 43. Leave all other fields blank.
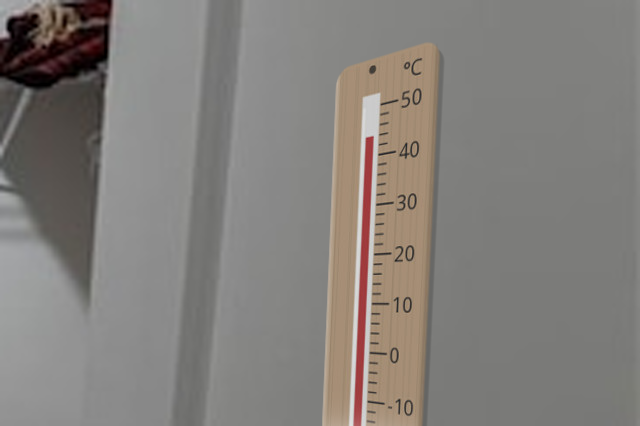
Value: °C 44
